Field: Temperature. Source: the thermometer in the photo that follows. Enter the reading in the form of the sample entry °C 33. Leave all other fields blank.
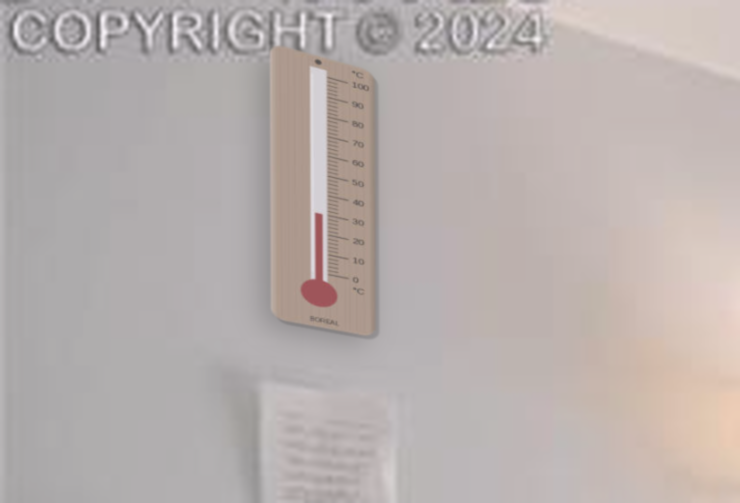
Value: °C 30
